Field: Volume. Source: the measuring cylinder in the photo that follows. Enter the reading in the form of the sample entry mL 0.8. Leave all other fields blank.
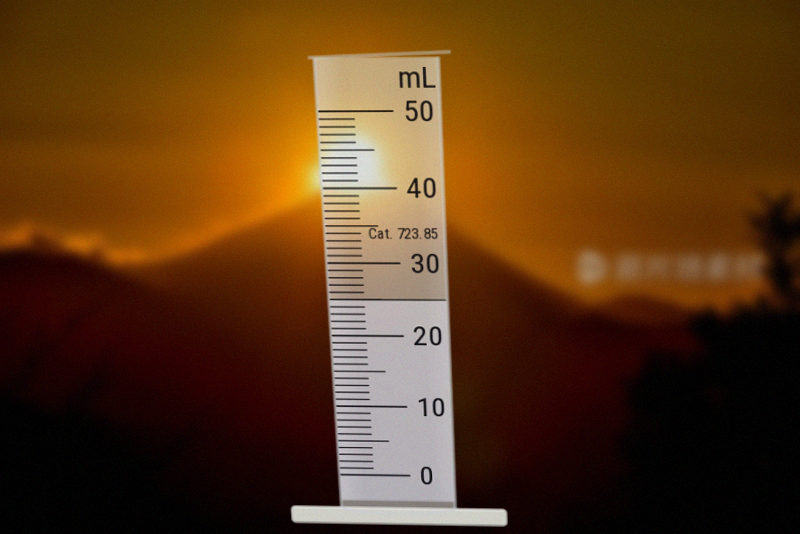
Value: mL 25
